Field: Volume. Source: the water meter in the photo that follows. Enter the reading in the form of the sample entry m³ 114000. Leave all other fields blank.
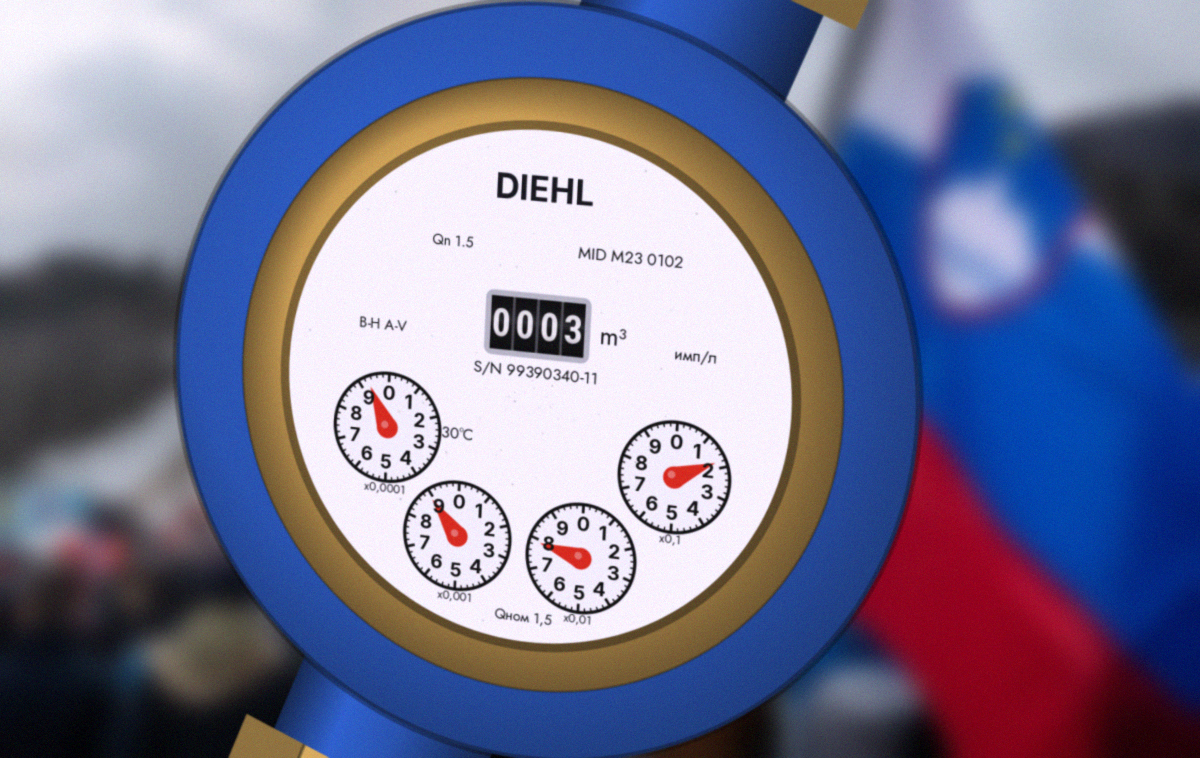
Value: m³ 3.1789
